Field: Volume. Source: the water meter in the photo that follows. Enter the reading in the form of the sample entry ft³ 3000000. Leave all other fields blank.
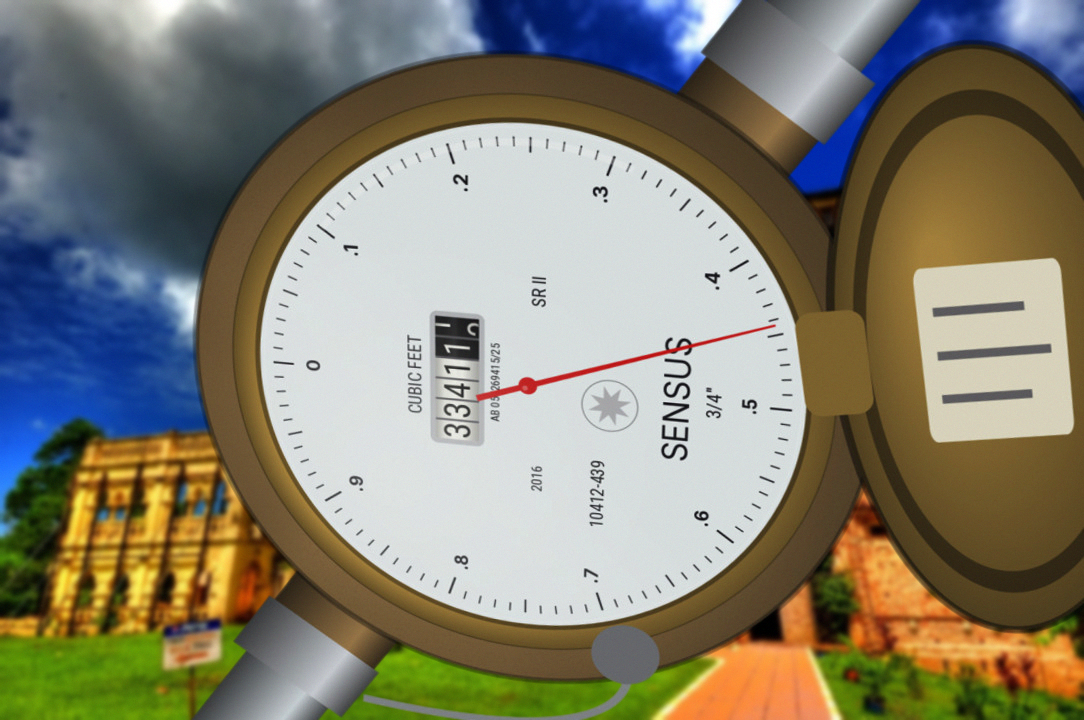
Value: ft³ 334111.44
